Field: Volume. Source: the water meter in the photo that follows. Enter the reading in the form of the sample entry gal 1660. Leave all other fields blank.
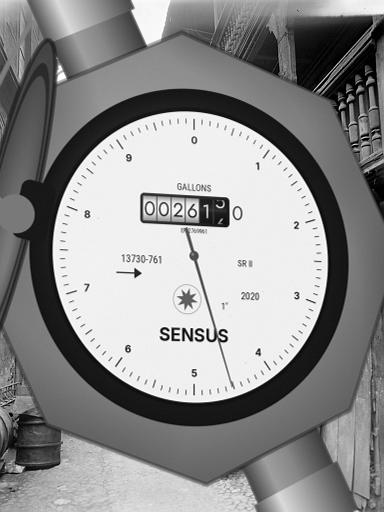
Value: gal 26154.5
